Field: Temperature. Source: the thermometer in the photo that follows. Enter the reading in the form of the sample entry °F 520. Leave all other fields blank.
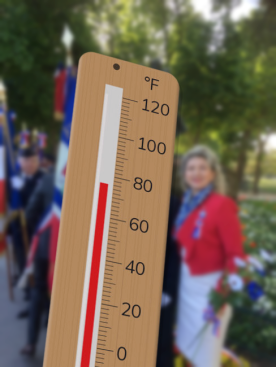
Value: °F 76
